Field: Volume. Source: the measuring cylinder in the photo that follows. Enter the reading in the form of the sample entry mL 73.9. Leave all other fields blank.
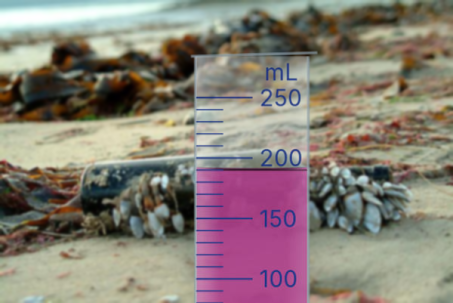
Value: mL 190
